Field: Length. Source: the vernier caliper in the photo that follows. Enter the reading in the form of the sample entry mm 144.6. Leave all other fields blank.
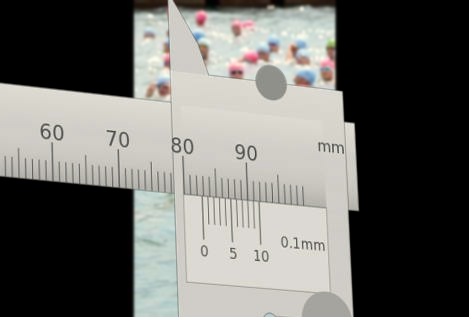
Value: mm 82.8
